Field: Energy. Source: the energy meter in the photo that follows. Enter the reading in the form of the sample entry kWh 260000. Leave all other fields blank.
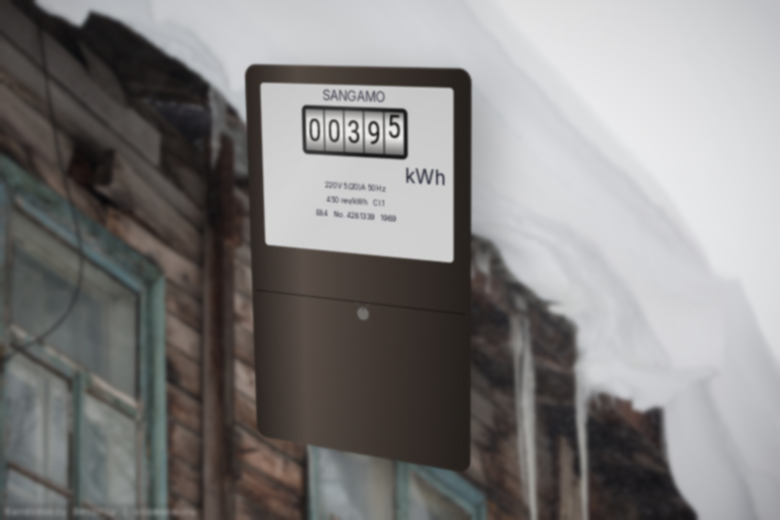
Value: kWh 395
